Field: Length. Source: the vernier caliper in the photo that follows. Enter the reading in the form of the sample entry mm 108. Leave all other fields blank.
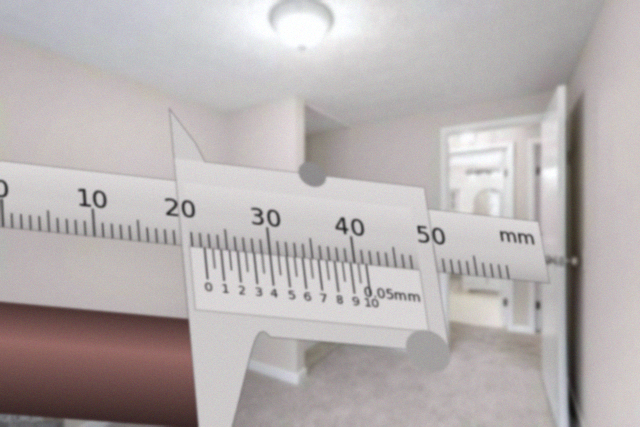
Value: mm 22.4
